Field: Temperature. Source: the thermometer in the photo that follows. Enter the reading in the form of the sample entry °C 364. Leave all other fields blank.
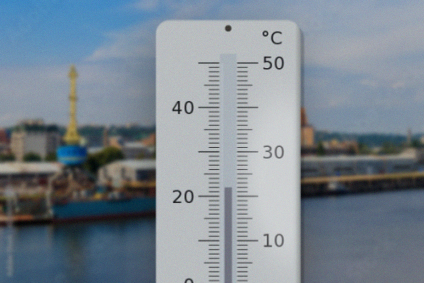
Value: °C 22
